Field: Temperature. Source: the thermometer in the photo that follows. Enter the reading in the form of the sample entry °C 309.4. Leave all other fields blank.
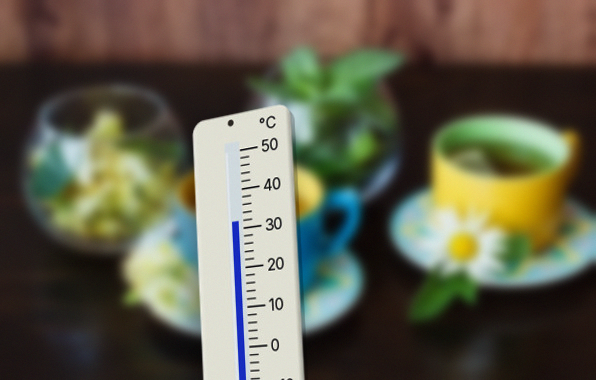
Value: °C 32
